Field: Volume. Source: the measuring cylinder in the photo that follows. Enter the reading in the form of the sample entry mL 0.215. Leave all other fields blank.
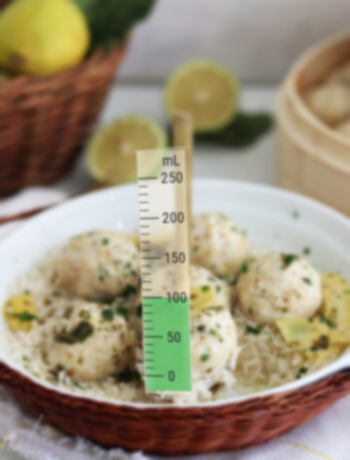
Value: mL 100
